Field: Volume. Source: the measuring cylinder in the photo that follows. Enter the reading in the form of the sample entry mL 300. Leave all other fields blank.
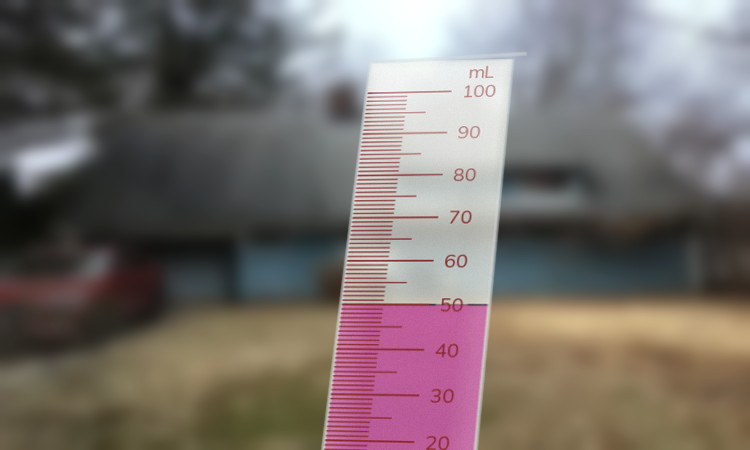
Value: mL 50
